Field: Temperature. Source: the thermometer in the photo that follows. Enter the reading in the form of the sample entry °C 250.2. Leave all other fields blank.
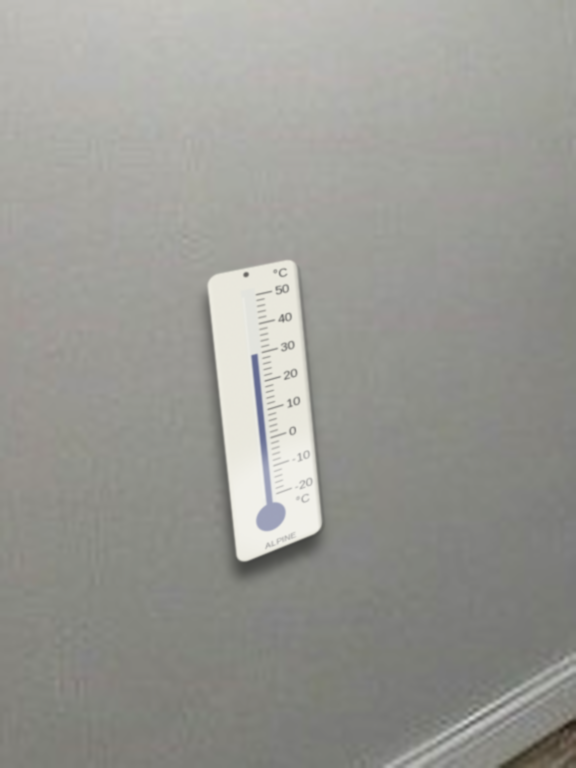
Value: °C 30
